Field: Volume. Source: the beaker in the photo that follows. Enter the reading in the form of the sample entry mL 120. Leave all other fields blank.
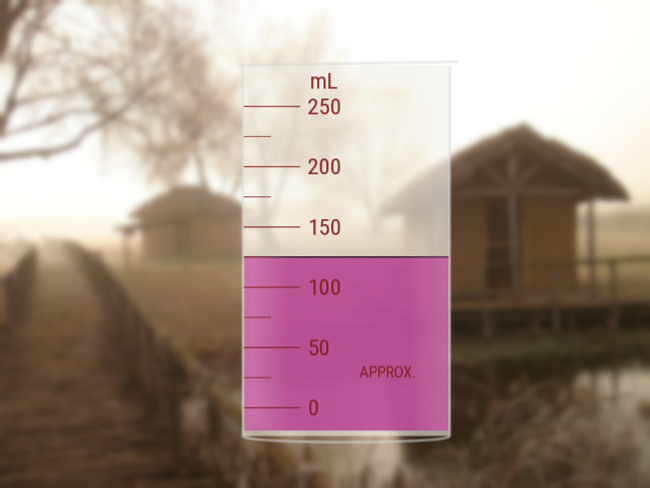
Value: mL 125
